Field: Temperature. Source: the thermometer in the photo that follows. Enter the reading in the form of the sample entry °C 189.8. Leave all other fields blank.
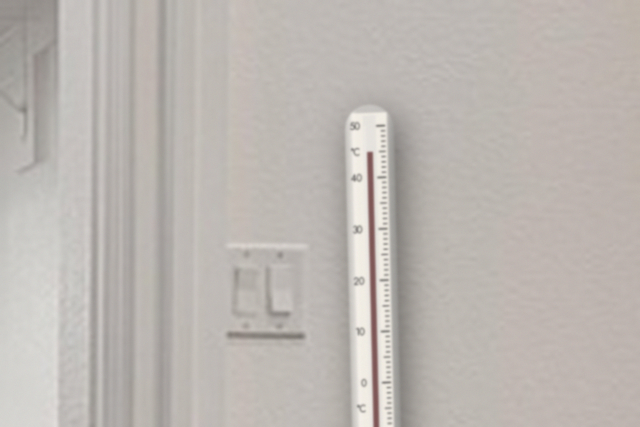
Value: °C 45
